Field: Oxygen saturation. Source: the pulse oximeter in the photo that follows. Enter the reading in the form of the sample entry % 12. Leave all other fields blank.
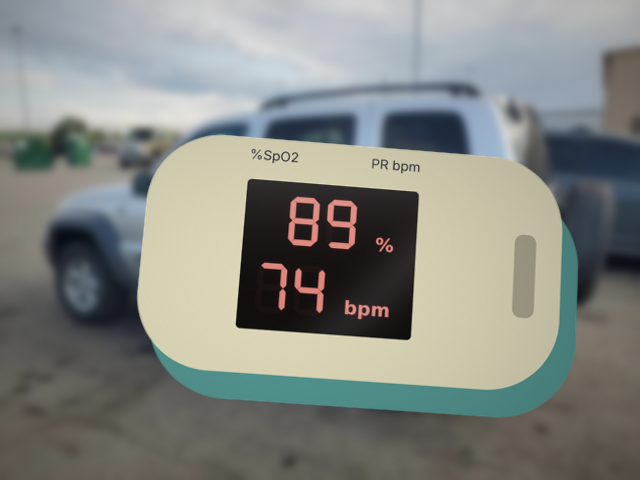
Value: % 89
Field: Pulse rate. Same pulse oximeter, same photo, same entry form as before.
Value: bpm 74
